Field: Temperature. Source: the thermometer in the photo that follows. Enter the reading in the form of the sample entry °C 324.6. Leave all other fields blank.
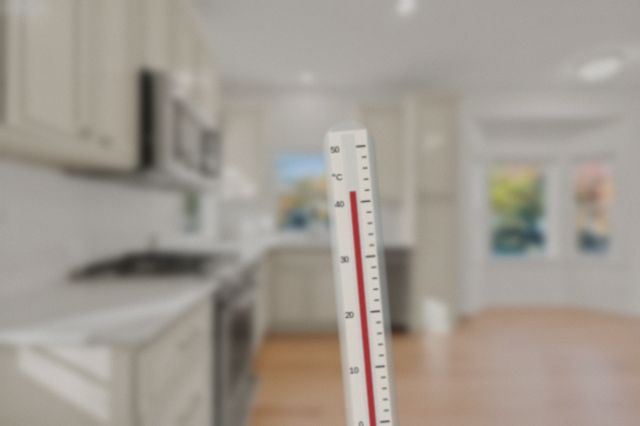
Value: °C 42
